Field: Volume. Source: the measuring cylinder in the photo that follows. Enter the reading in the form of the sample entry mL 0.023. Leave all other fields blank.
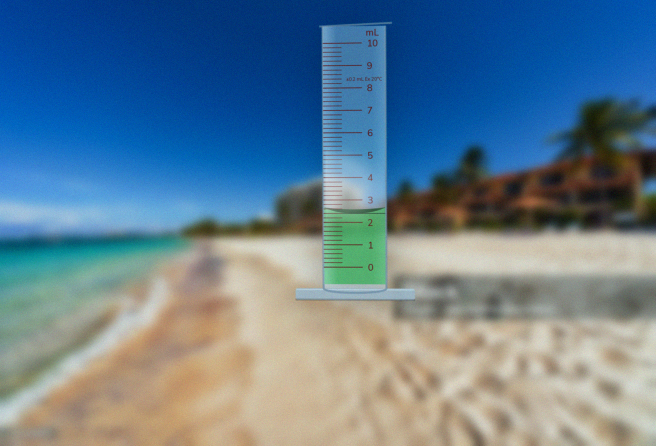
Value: mL 2.4
